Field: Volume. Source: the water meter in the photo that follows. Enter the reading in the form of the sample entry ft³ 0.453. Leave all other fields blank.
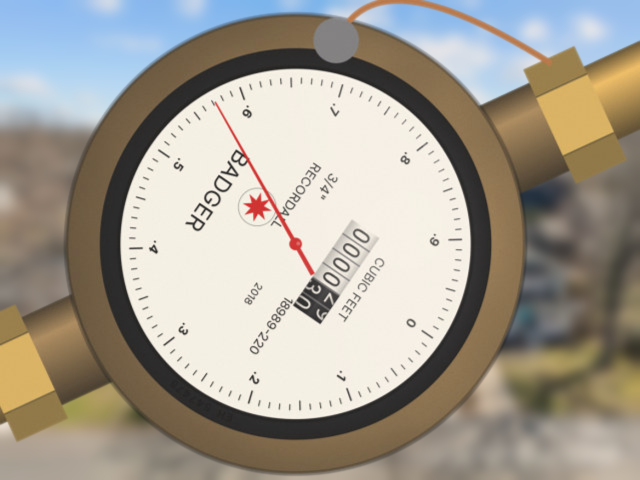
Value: ft³ 29.57
